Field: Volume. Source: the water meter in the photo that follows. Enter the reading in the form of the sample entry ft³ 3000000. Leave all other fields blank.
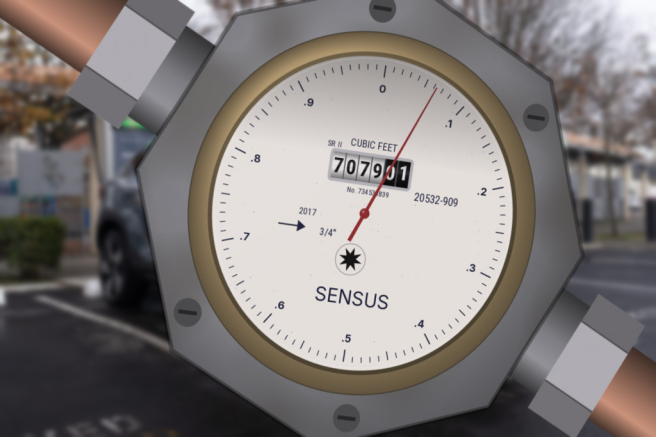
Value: ft³ 707901.06
